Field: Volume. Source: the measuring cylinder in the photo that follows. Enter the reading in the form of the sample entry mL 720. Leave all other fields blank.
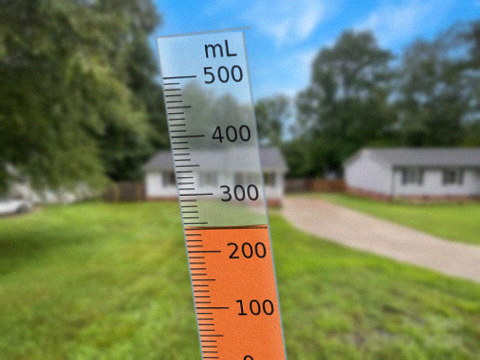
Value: mL 240
